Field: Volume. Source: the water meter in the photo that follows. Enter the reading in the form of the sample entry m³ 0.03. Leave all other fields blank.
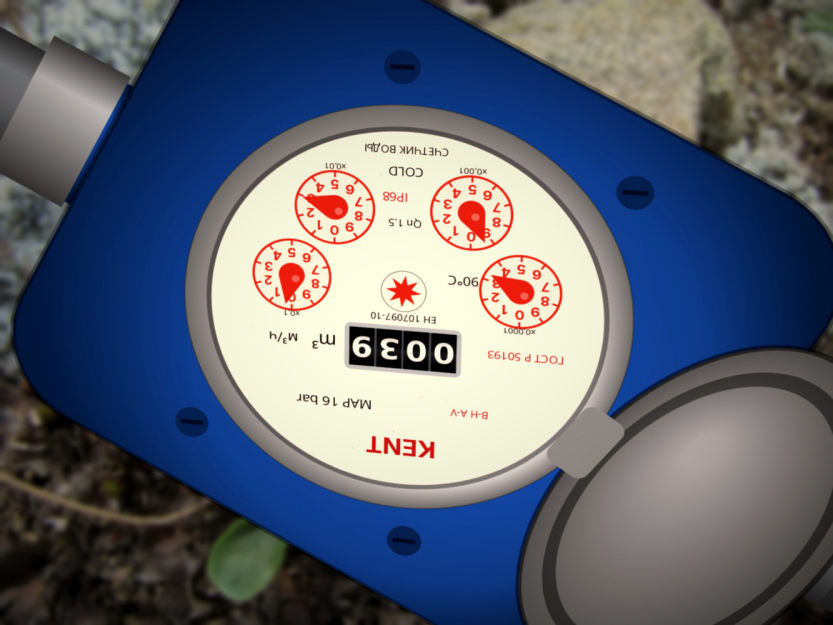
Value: m³ 39.0293
